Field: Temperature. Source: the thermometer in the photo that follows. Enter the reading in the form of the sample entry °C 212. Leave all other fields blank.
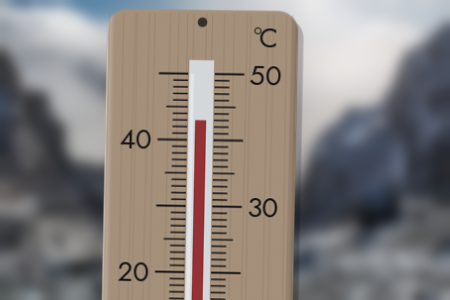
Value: °C 43
